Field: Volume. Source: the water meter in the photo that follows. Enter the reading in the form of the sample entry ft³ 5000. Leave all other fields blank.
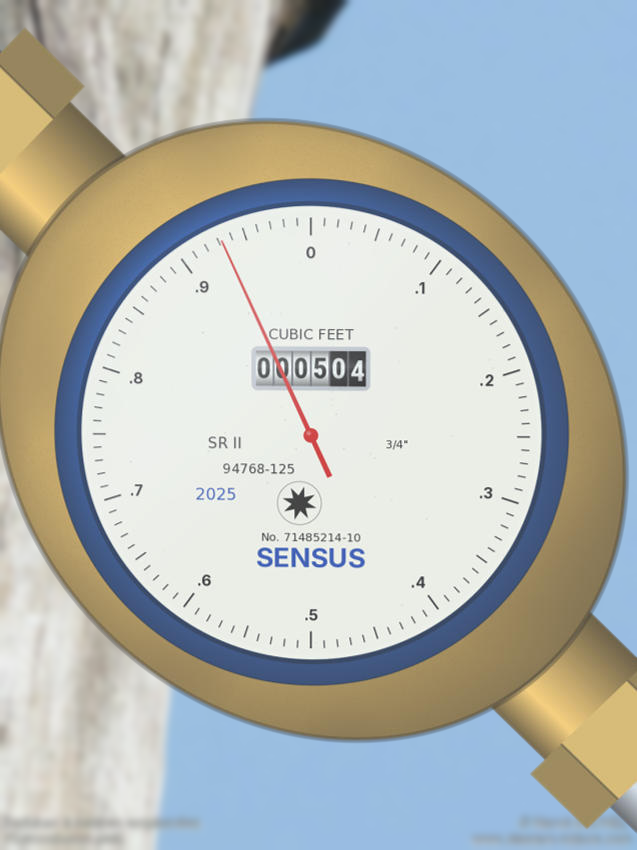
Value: ft³ 503.93
